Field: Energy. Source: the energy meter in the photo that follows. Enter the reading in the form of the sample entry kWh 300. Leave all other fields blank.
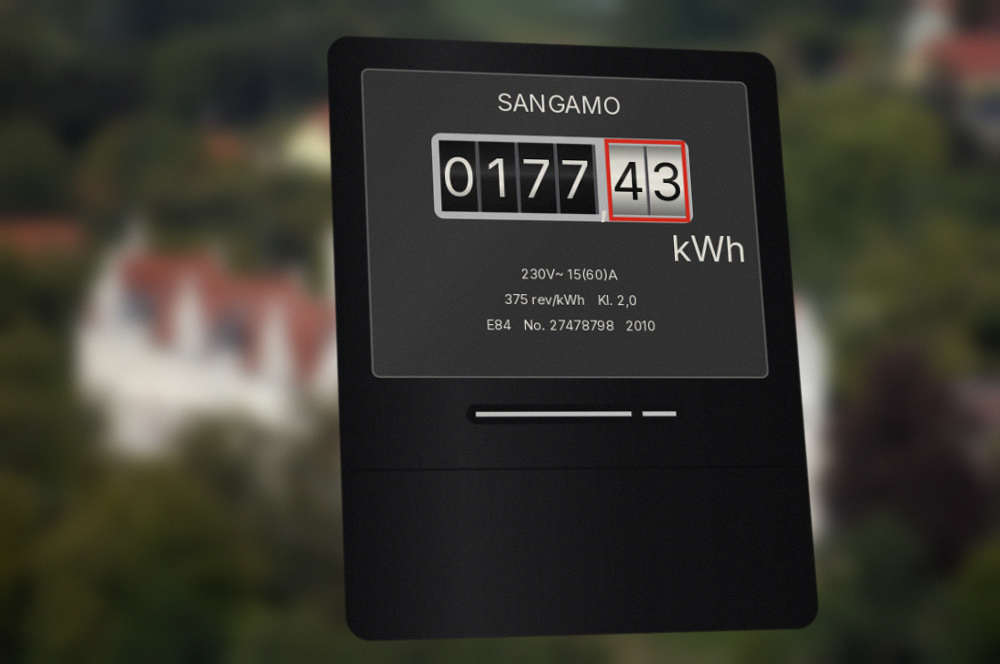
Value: kWh 177.43
